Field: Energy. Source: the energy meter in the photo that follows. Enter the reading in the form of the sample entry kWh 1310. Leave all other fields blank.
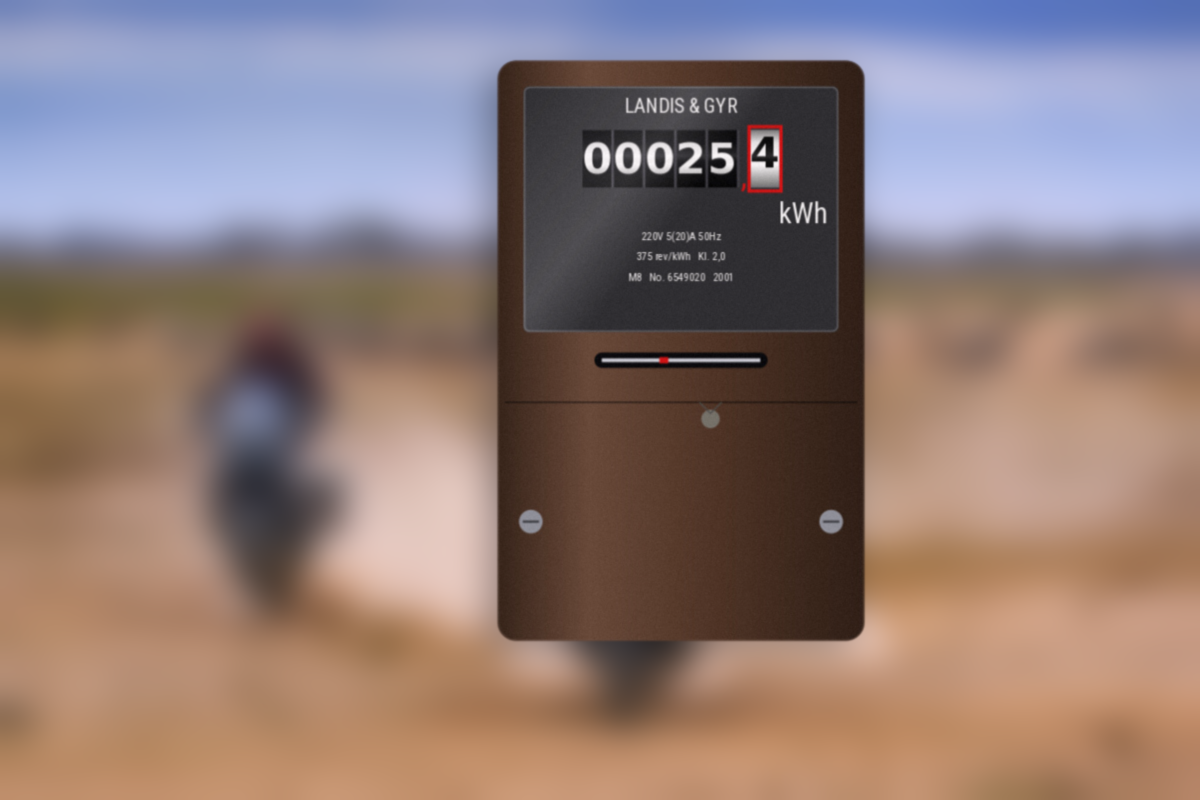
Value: kWh 25.4
